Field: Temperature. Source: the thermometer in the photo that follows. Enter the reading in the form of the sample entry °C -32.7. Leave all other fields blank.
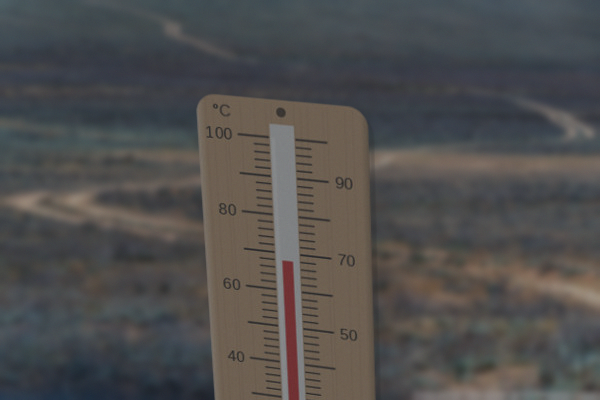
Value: °C 68
